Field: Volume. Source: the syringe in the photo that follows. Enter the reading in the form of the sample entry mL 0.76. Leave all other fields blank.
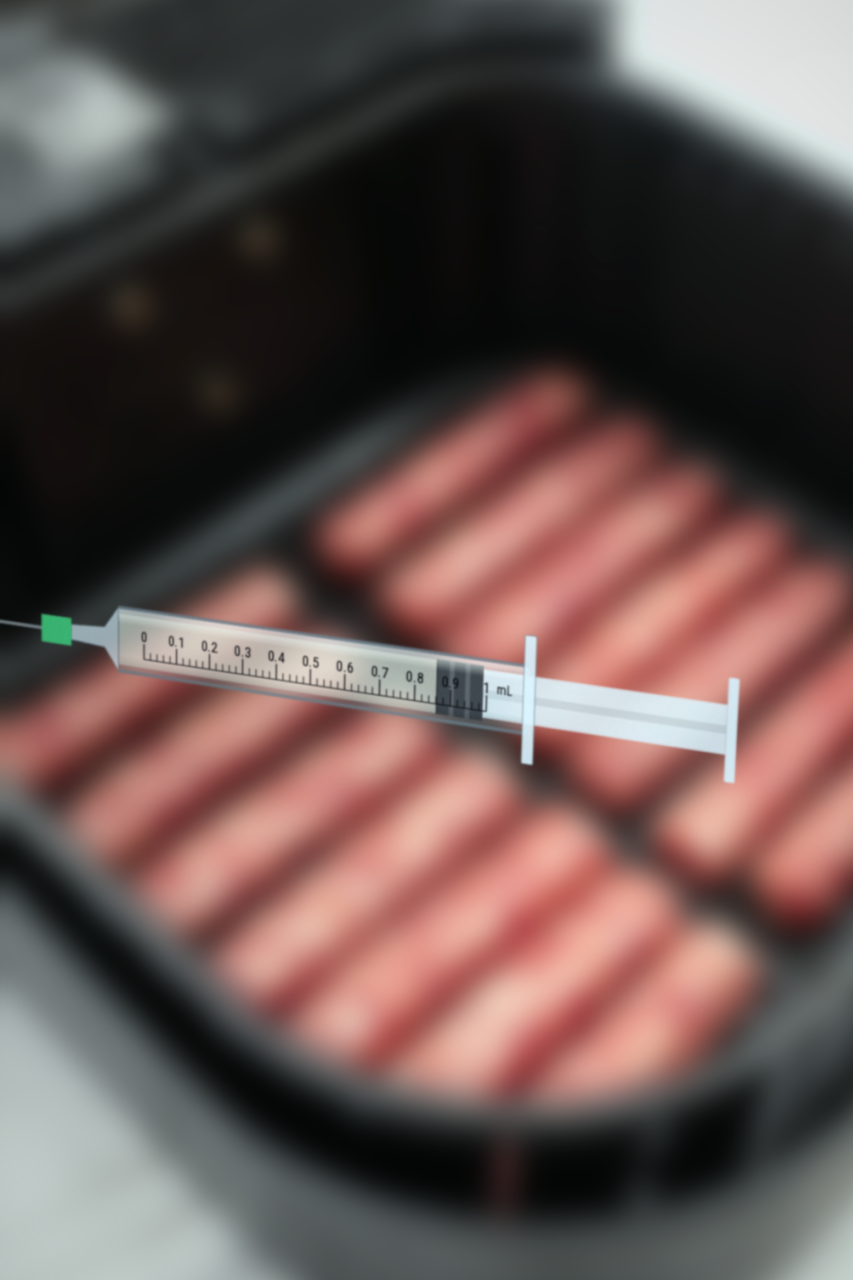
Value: mL 0.86
